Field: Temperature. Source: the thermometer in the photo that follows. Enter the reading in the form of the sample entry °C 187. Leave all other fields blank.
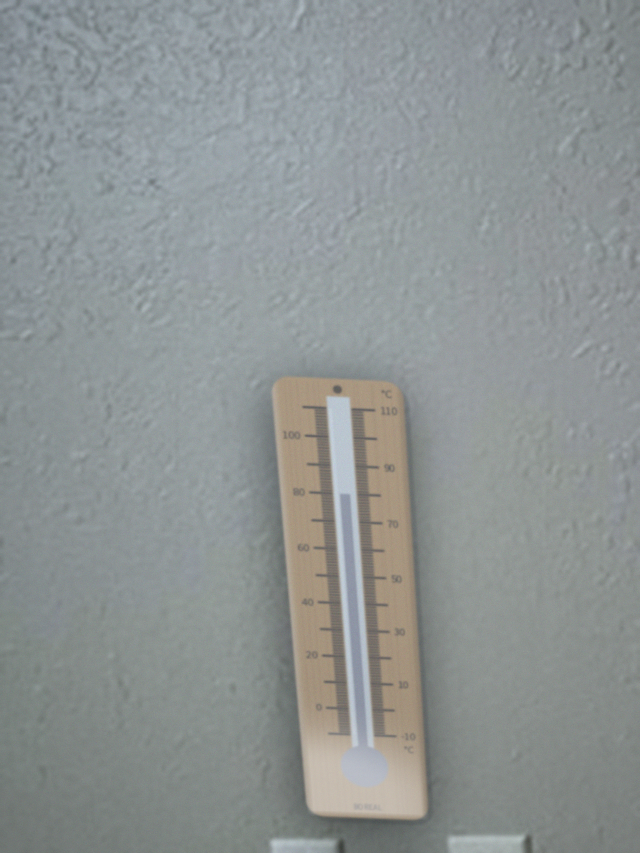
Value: °C 80
